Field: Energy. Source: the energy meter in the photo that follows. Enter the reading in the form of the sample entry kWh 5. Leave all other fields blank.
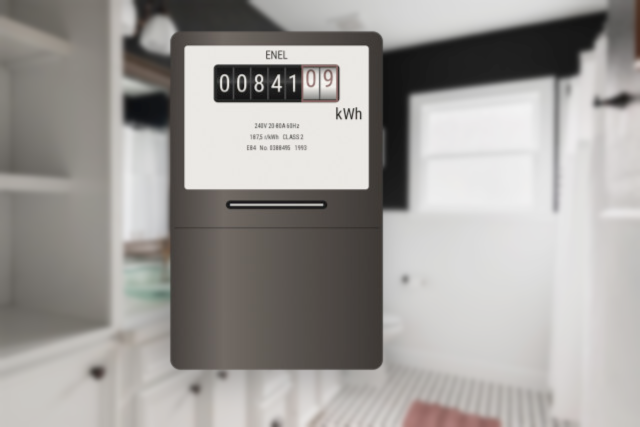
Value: kWh 841.09
